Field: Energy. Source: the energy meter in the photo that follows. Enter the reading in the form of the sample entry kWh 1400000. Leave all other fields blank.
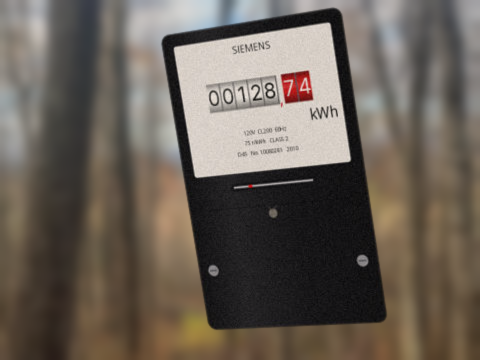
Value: kWh 128.74
